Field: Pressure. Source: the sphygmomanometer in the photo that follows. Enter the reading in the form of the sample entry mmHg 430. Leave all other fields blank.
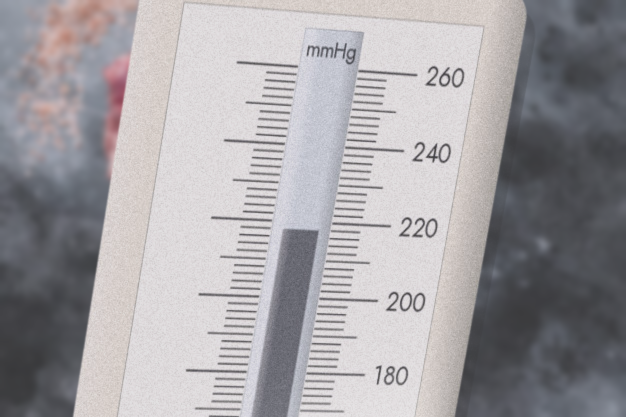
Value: mmHg 218
